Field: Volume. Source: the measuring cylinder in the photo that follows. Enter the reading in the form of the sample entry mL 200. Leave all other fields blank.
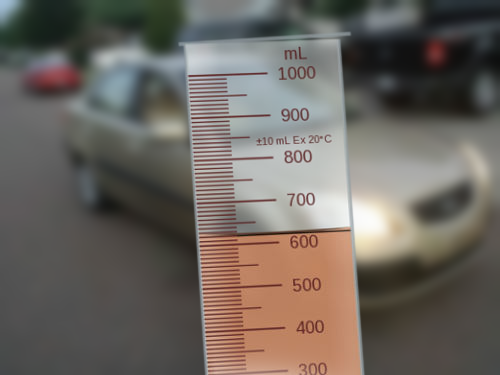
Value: mL 620
